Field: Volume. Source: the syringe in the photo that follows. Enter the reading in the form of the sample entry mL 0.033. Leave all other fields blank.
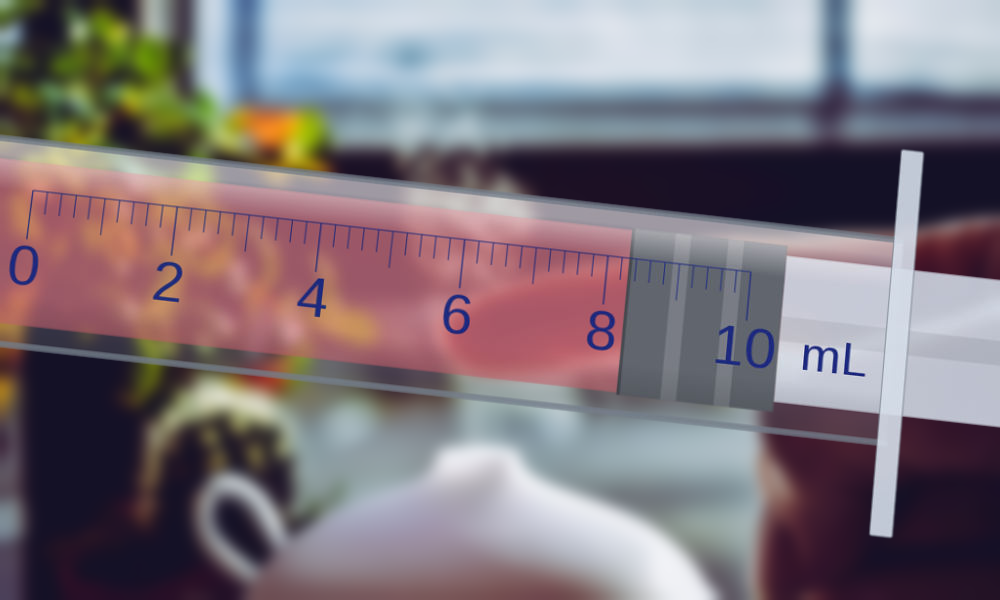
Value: mL 8.3
